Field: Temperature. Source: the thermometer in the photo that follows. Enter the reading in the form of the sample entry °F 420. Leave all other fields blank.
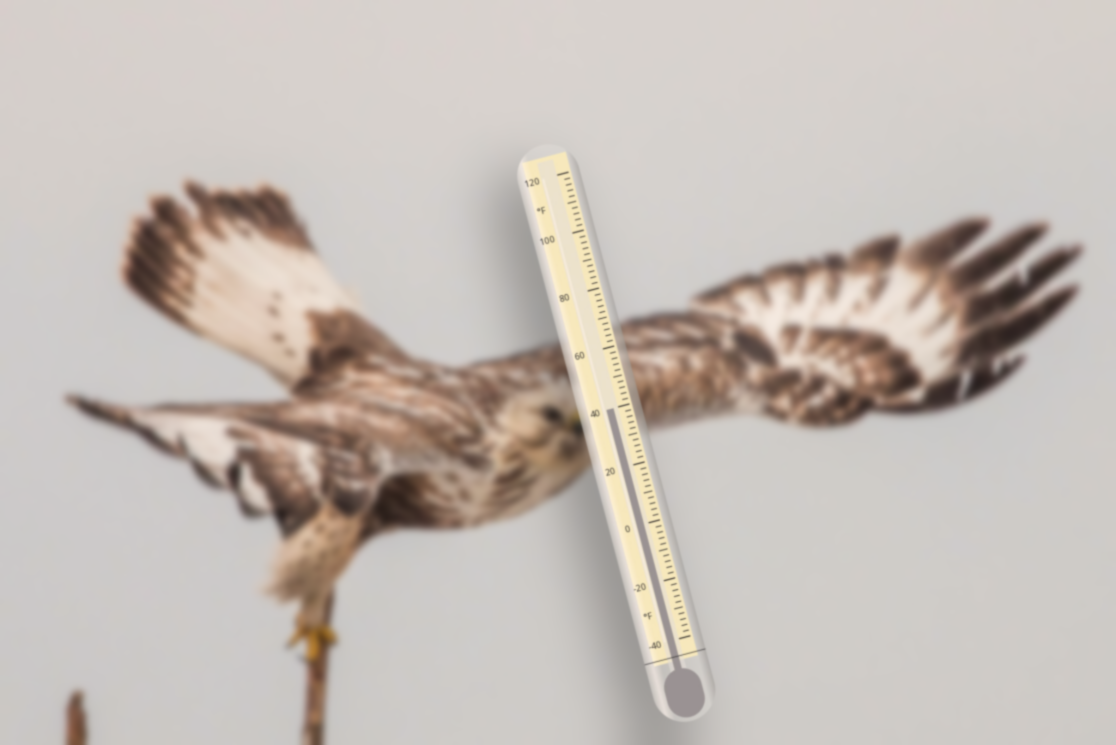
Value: °F 40
